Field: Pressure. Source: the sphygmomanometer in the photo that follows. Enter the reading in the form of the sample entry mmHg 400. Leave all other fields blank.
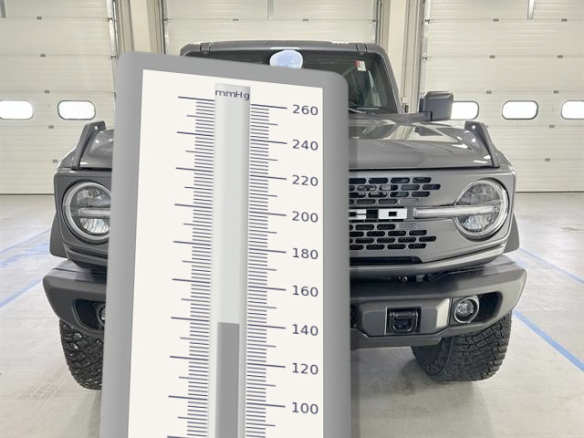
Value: mmHg 140
